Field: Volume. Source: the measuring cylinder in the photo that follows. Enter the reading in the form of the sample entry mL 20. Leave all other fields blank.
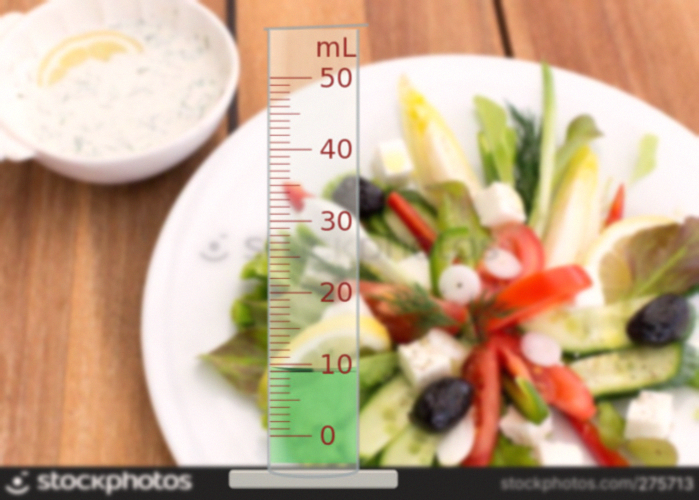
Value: mL 9
